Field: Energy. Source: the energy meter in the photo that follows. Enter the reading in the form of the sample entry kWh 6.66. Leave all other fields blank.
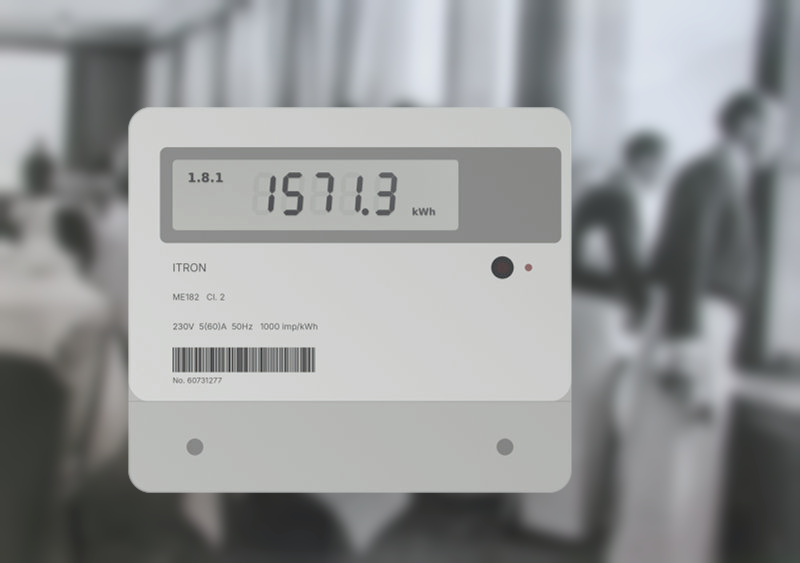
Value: kWh 1571.3
